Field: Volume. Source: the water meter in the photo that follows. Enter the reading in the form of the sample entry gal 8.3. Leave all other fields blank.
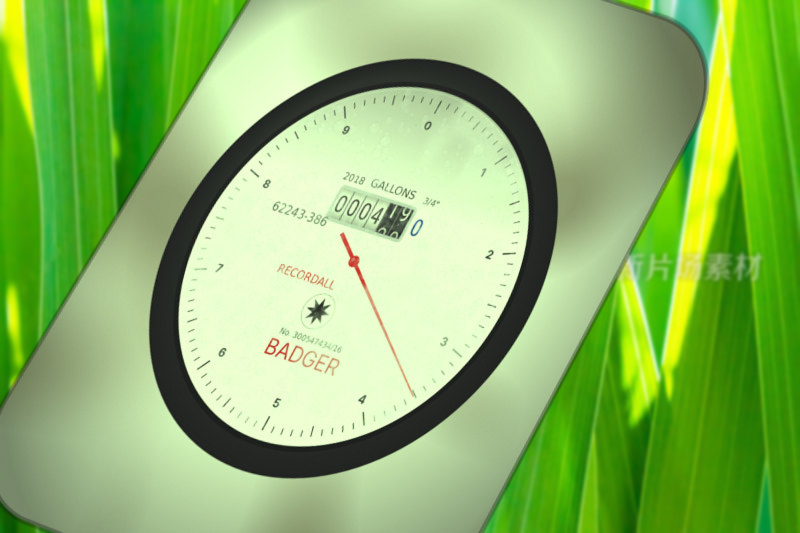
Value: gal 4193.5
